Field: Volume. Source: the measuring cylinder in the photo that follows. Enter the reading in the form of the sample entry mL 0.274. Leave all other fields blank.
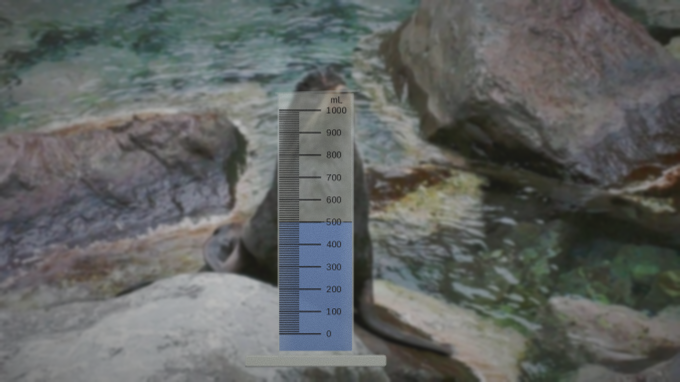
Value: mL 500
